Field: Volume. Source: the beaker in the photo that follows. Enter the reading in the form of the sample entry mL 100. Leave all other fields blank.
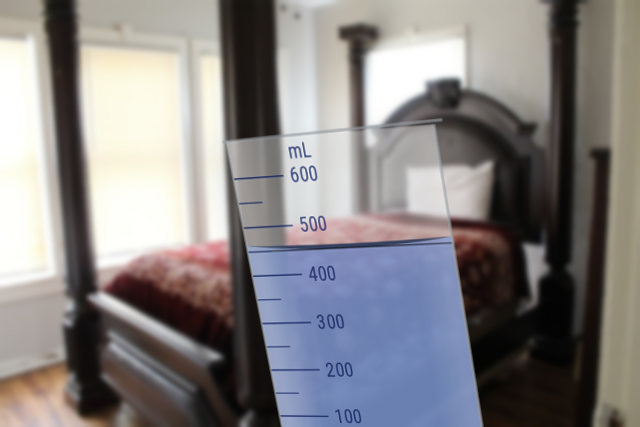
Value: mL 450
